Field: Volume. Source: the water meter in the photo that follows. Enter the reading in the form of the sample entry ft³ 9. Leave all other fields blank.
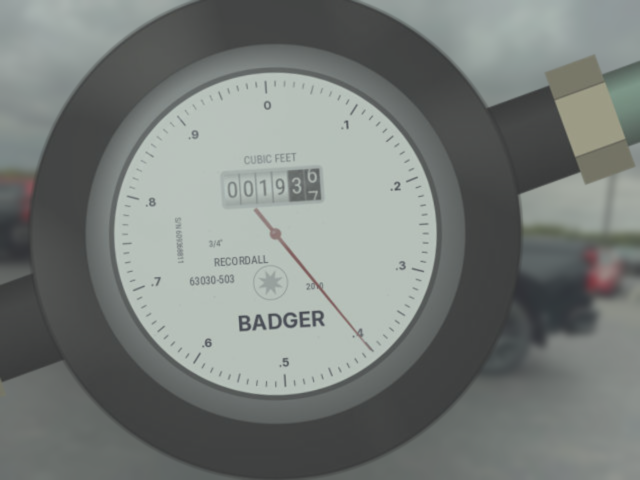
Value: ft³ 1936.40
